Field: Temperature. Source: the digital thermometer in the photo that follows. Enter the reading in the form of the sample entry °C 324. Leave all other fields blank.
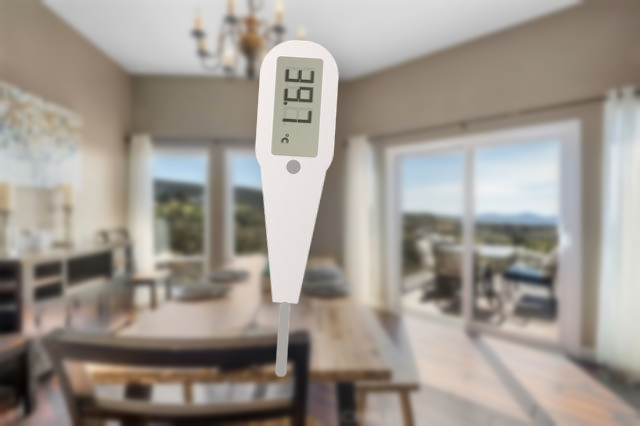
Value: °C 39.7
